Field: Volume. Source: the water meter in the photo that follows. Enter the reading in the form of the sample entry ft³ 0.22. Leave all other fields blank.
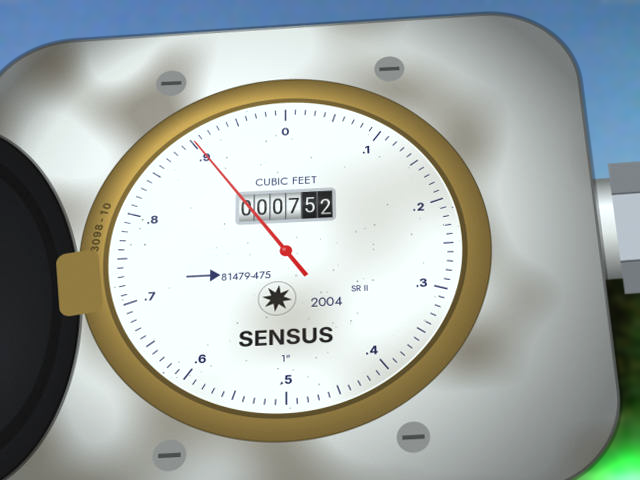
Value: ft³ 751.90
